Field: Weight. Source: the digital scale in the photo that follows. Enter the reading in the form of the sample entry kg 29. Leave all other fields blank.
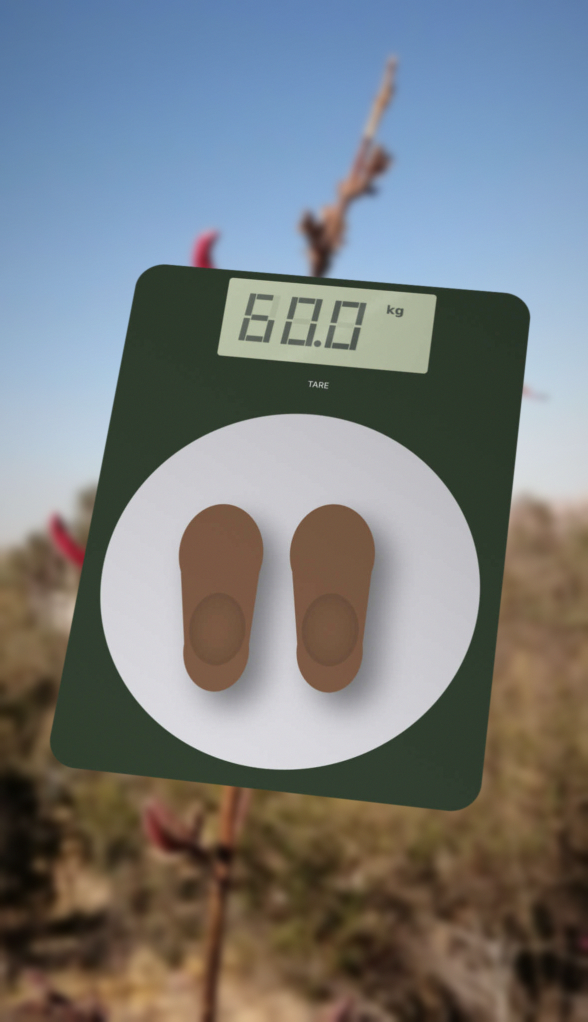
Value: kg 60.0
